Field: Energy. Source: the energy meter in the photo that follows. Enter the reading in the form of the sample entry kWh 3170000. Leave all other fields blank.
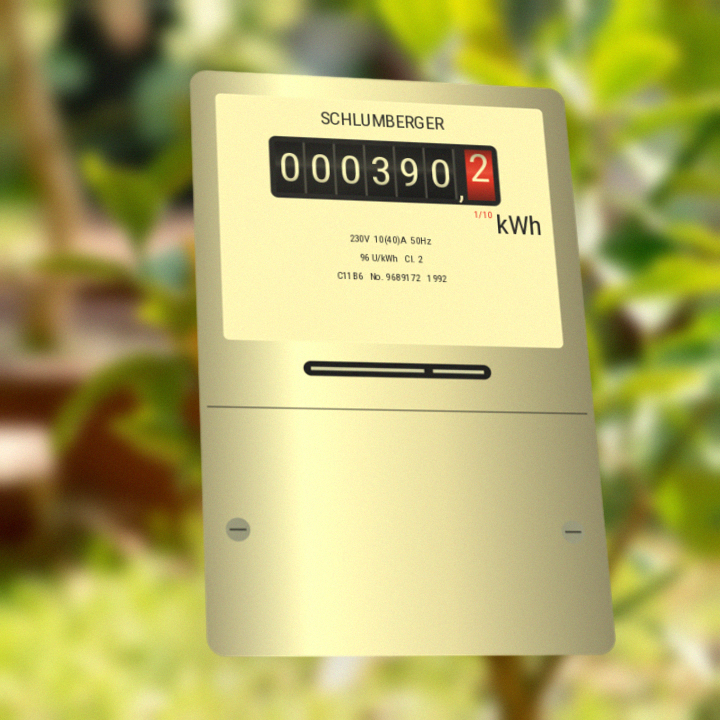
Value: kWh 390.2
